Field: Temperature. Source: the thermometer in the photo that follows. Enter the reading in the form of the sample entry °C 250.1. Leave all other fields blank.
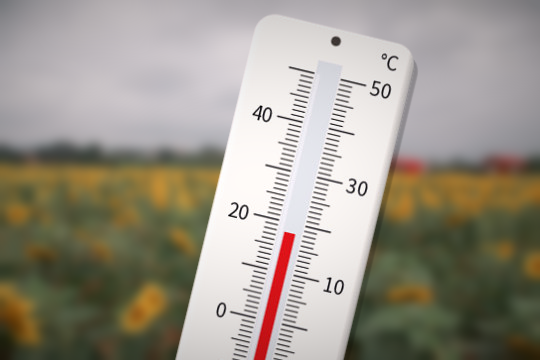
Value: °C 18
